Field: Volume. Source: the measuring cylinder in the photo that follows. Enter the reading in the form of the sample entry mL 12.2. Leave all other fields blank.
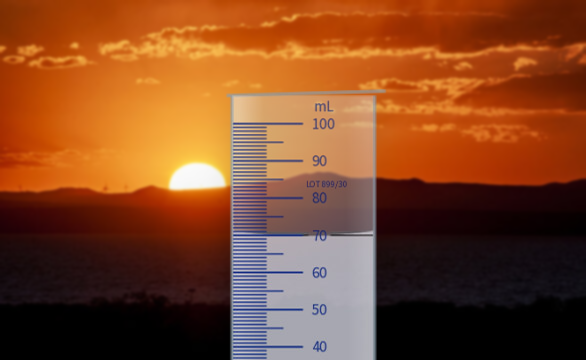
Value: mL 70
